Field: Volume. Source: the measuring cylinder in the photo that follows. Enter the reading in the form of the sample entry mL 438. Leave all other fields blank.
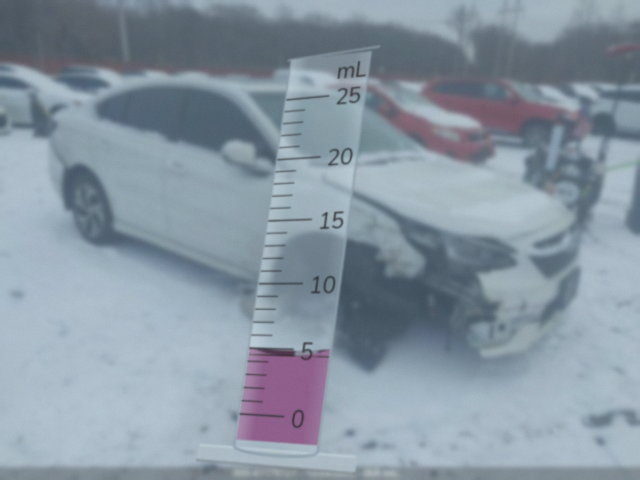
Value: mL 4.5
